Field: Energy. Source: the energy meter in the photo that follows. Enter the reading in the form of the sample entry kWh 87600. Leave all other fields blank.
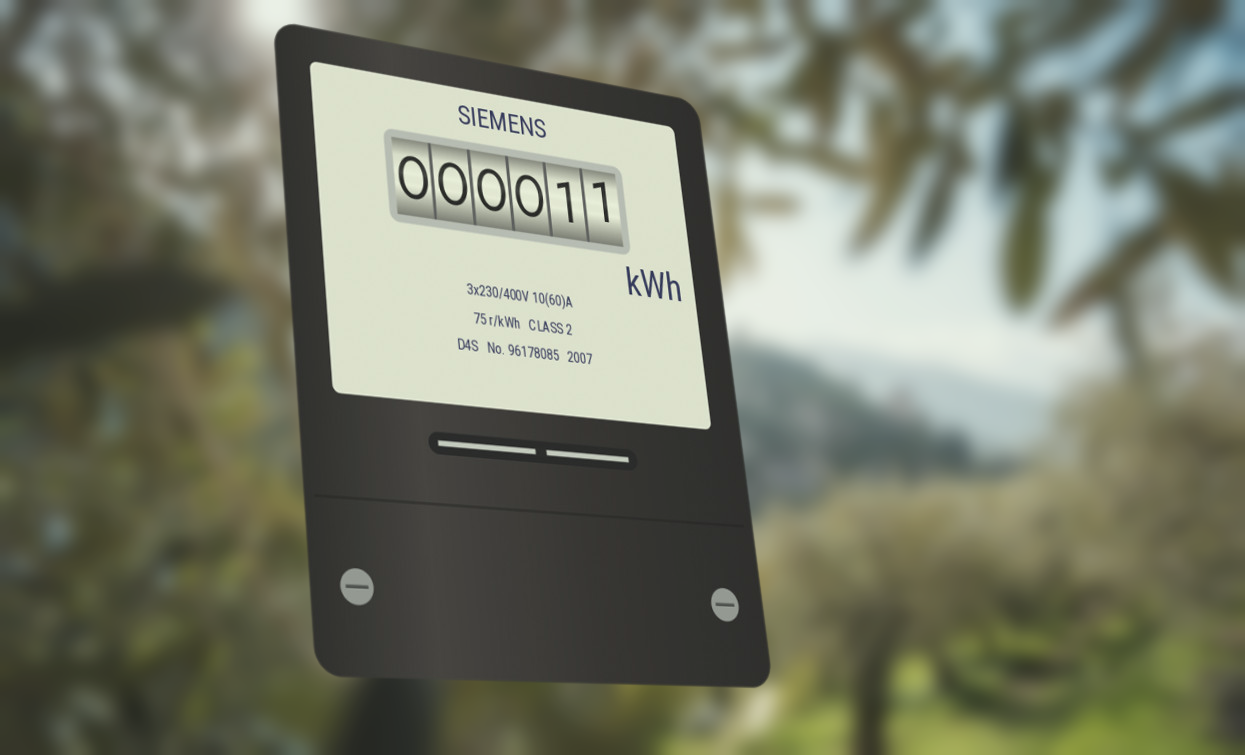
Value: kWh 11
